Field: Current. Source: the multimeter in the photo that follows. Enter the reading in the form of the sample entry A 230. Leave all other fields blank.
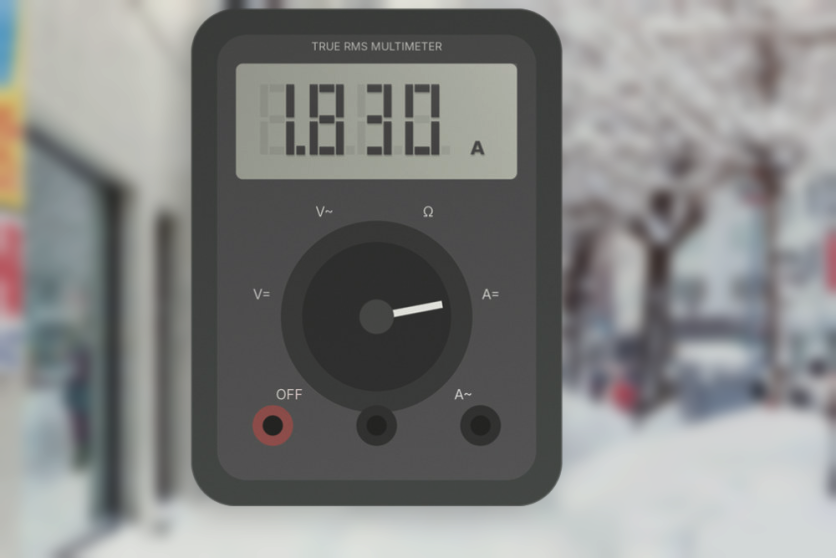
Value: A 1.830
